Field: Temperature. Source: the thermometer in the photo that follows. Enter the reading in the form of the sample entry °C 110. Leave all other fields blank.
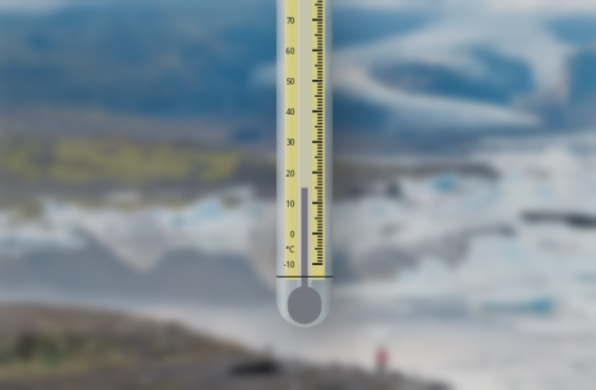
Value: °C 15
